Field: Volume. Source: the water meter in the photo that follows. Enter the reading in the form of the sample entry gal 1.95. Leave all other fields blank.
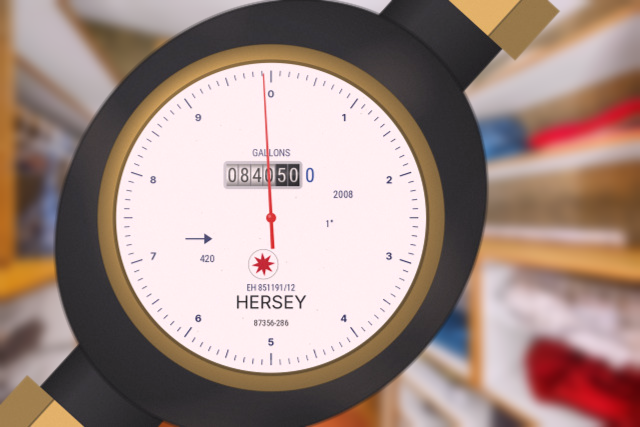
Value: gal 840499.9
